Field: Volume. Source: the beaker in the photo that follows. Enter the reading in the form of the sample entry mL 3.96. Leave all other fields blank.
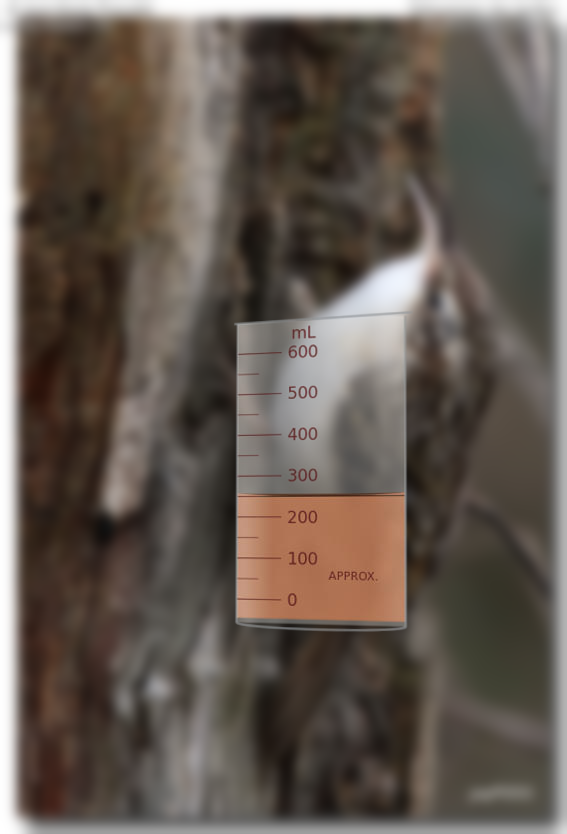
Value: mL 250
